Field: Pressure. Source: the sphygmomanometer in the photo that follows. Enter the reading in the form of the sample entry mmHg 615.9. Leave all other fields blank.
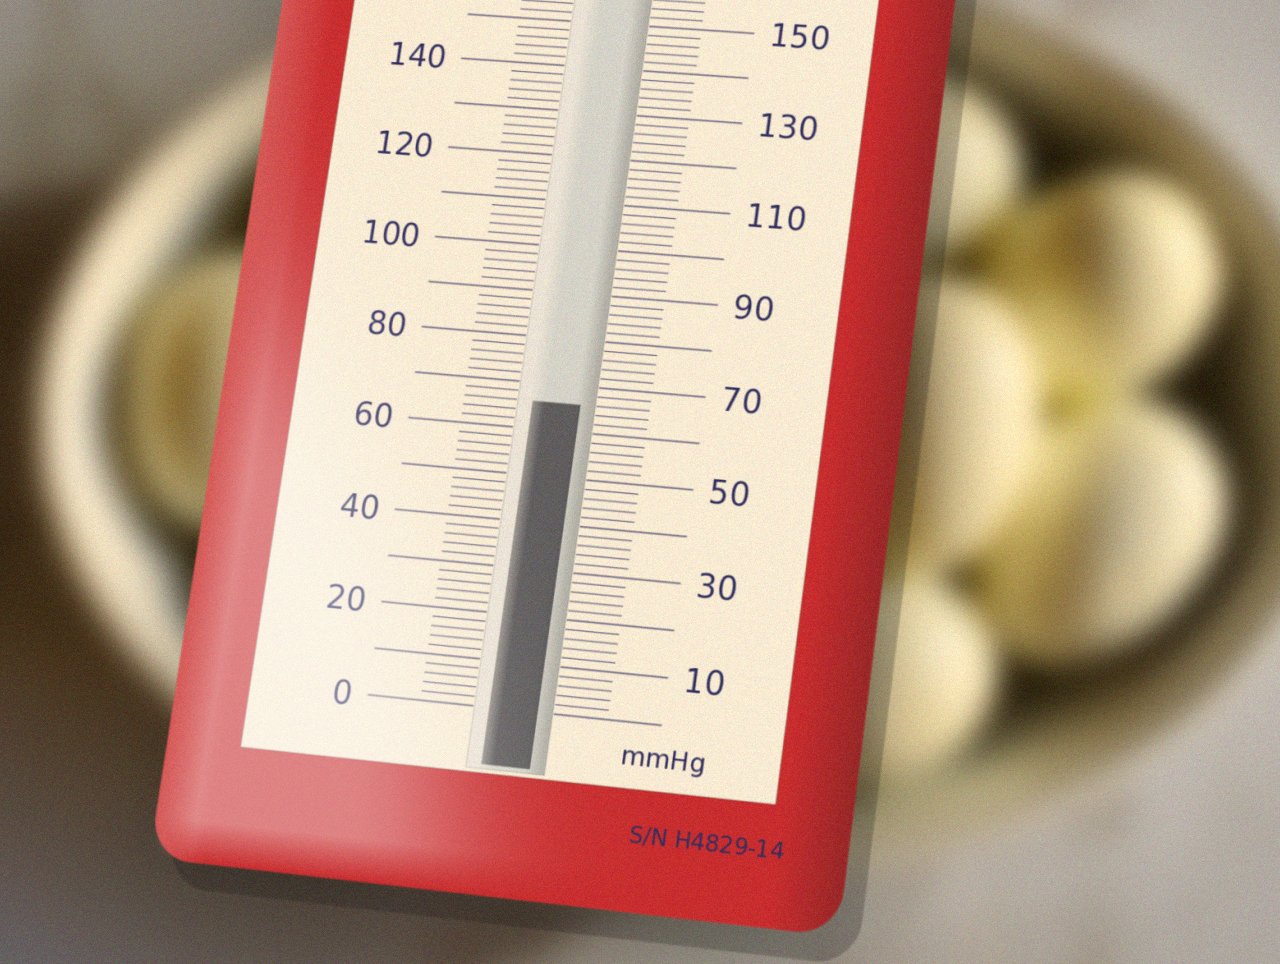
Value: mmHg 66
